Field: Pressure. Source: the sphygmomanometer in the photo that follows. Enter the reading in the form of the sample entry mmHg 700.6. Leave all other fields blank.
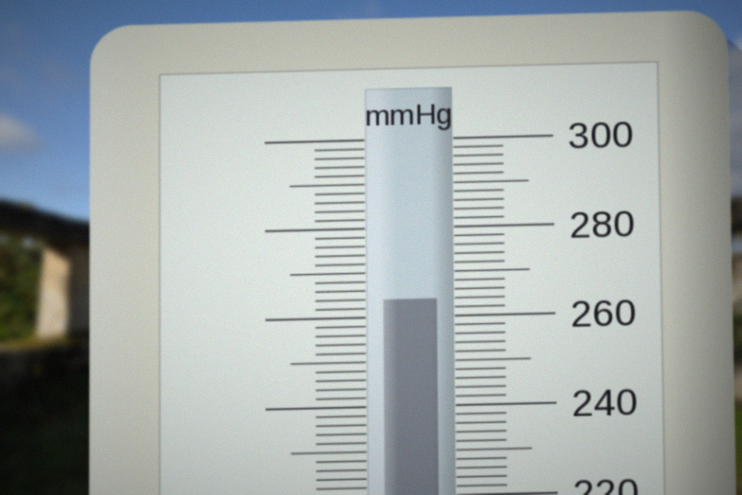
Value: mmHg 264
